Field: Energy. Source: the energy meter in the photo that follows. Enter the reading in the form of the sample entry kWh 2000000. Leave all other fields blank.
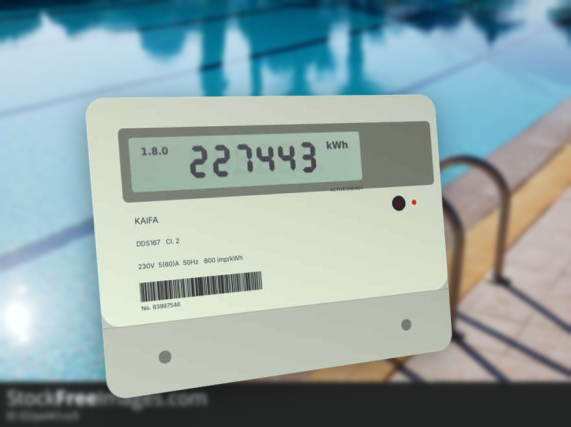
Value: kWh 227443
